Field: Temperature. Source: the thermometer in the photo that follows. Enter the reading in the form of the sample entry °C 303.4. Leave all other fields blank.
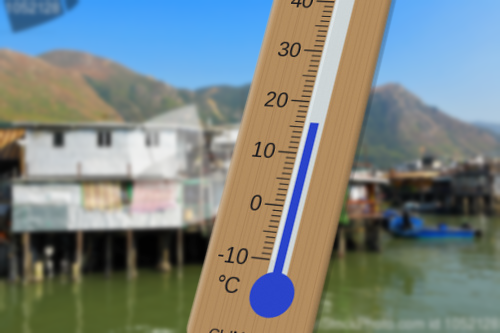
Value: °C 16
